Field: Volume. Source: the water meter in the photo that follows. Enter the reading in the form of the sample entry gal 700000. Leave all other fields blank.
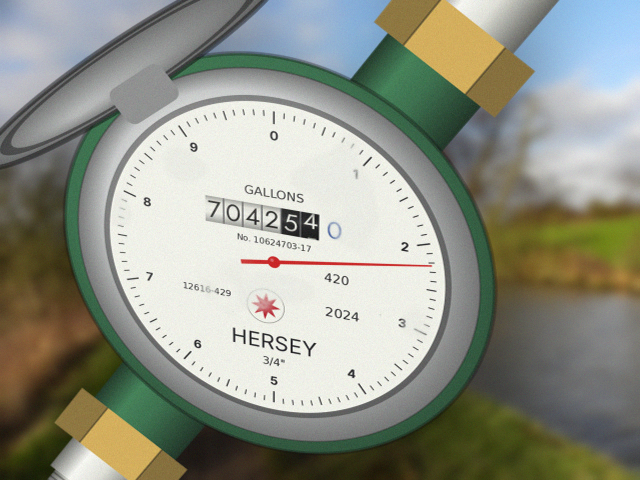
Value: gal 7042542.2
